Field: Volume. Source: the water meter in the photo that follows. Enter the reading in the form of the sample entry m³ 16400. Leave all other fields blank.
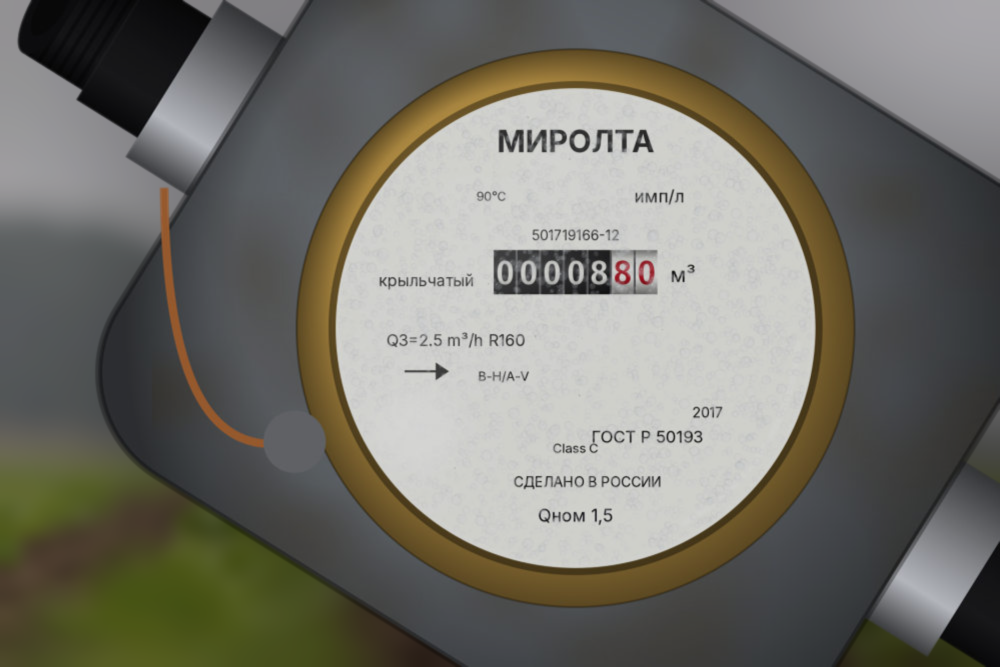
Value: m³ 8.80
